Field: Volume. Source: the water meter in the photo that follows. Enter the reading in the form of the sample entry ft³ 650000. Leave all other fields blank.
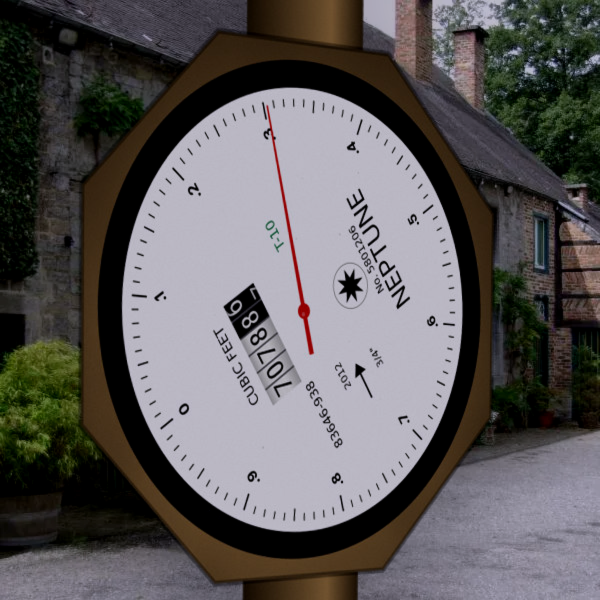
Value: ft³ 707886.30
